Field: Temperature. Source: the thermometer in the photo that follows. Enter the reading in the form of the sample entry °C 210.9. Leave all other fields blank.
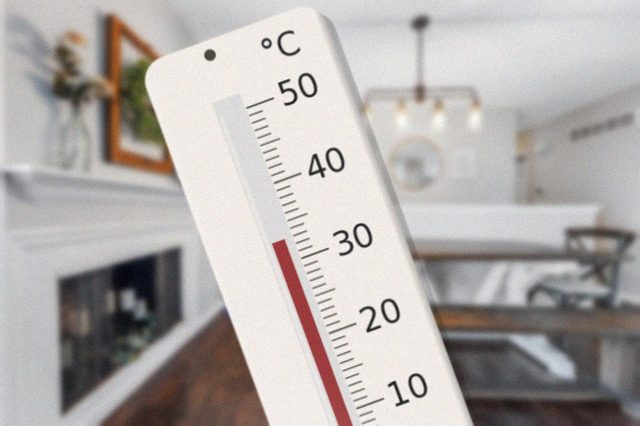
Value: °C 33
